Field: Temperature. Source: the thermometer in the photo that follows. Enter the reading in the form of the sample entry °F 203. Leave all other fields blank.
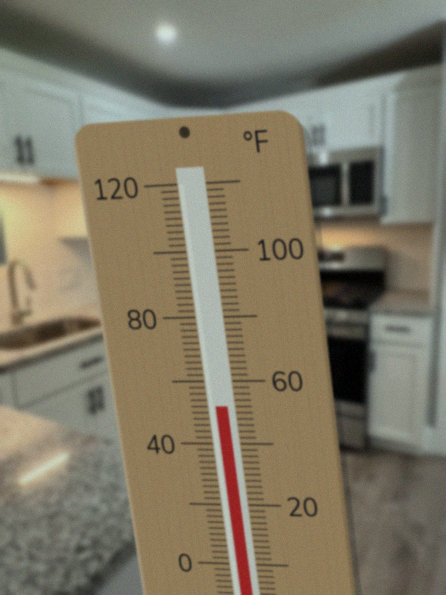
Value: °F 52
